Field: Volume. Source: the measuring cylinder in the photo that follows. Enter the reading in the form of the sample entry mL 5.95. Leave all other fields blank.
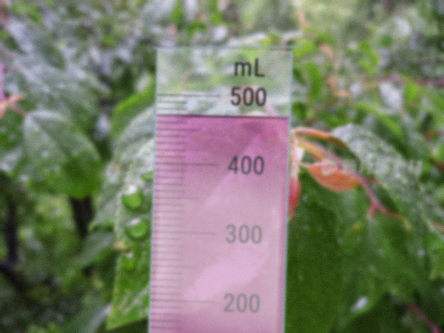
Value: mL 470
